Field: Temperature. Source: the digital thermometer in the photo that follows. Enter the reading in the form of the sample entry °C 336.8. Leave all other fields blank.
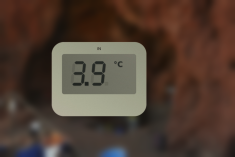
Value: °C 3.9
